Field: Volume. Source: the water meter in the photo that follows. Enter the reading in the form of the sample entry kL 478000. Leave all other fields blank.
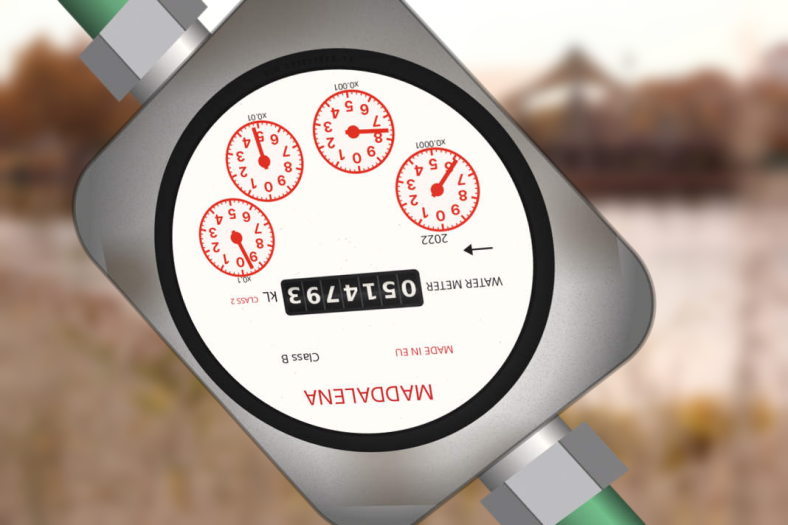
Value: kL 514792.9476
